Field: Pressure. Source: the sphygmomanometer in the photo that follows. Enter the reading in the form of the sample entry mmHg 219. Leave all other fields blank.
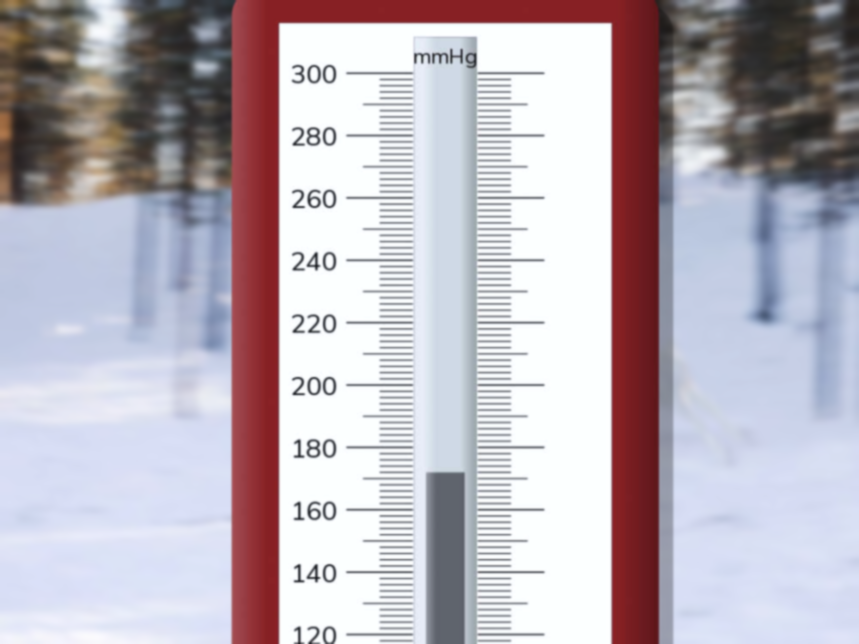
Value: mmHg 172
